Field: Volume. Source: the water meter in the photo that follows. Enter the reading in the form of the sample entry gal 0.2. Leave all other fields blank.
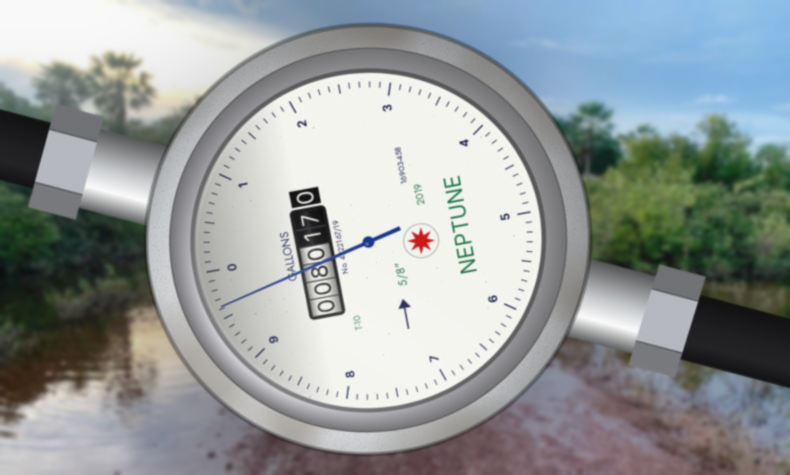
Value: gal 80169.6
